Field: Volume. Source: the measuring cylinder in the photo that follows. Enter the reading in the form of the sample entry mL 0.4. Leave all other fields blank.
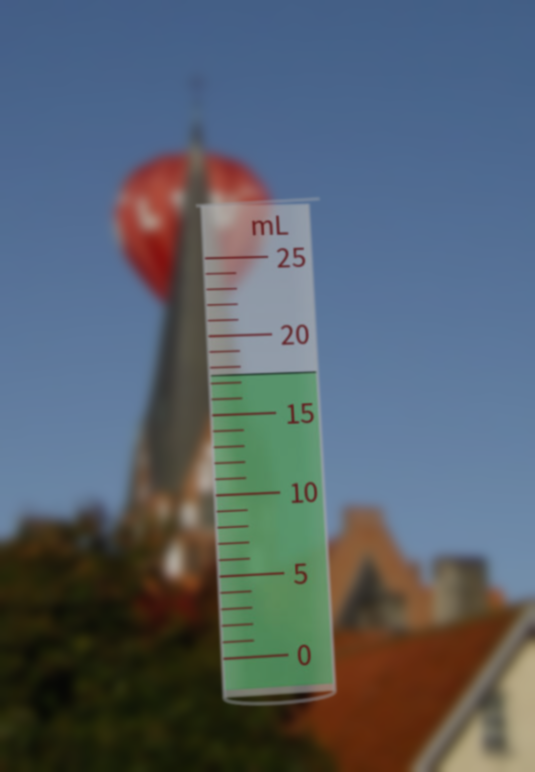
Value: mL 17.5
